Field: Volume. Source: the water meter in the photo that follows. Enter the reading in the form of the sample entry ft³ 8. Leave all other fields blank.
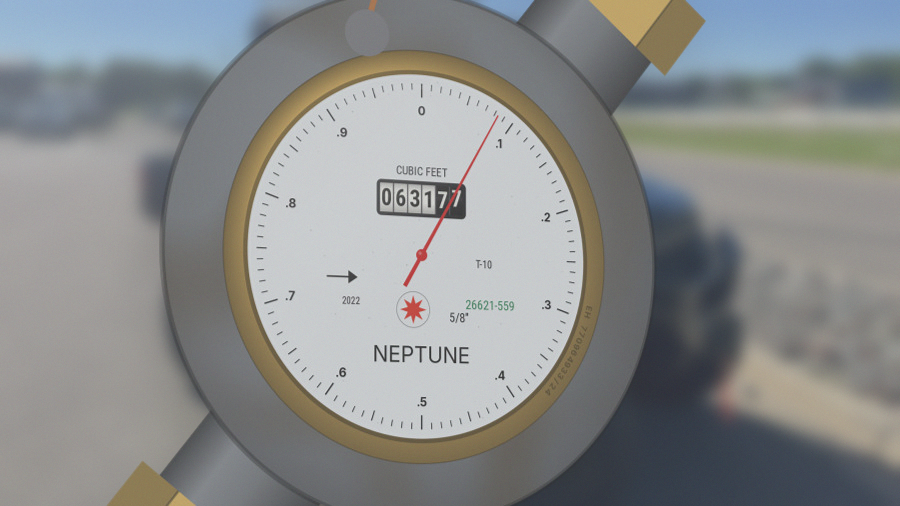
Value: ft³ 63177.08
